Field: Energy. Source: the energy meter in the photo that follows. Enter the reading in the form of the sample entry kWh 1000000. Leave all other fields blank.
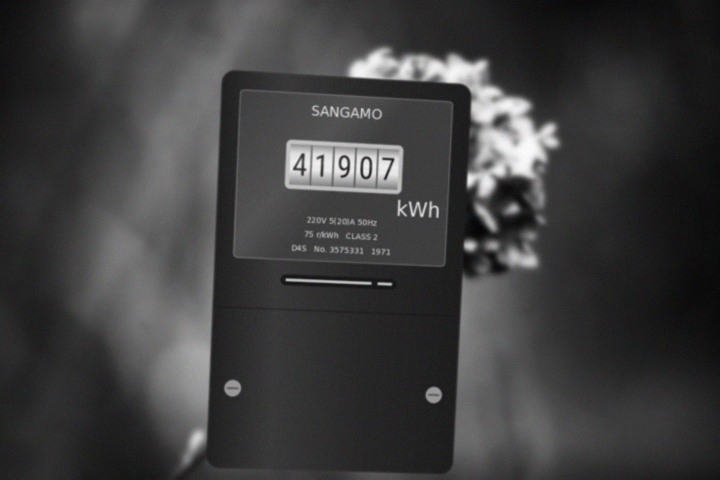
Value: kWh 41907
